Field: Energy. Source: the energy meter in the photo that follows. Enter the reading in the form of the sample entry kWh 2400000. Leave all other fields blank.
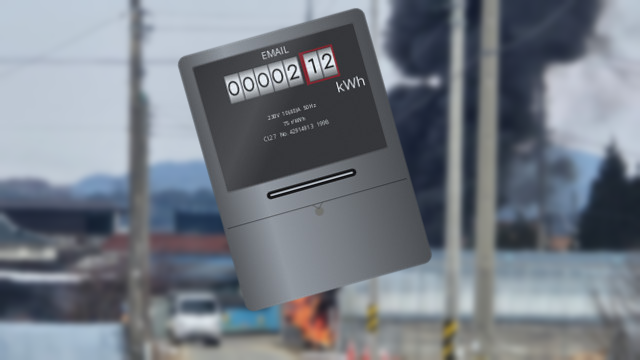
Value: kWh 2.12
